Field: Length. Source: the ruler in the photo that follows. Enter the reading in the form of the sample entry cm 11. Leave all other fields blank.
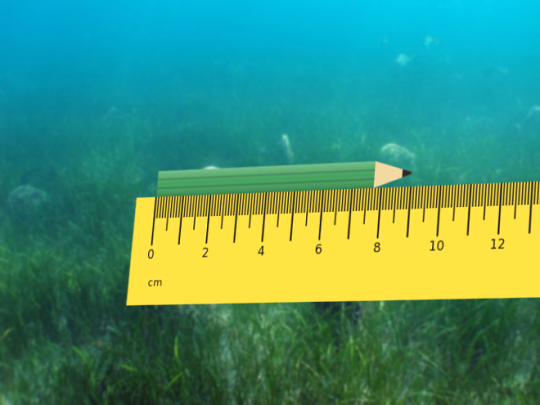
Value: cm 9
